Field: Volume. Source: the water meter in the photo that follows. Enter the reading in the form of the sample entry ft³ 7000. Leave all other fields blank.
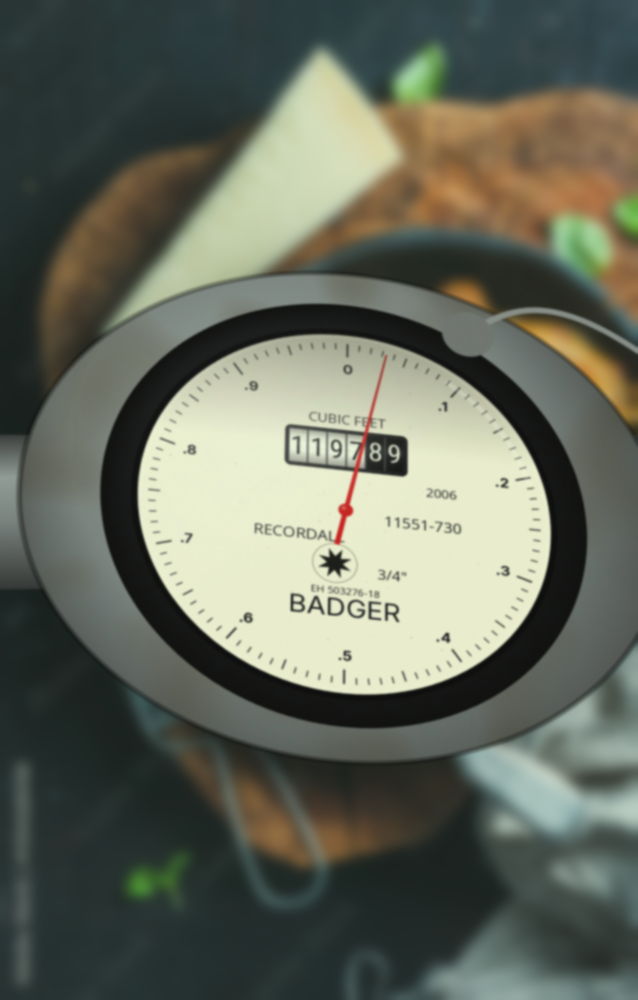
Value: ft³ 119789.03
